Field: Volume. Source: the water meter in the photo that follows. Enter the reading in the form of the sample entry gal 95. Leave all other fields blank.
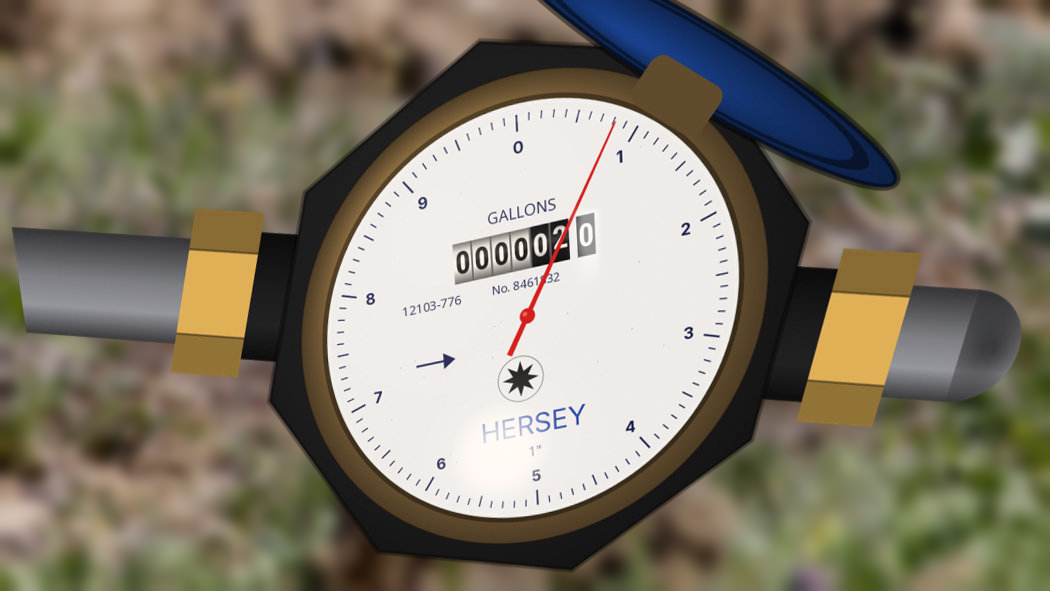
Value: gal 20.8
